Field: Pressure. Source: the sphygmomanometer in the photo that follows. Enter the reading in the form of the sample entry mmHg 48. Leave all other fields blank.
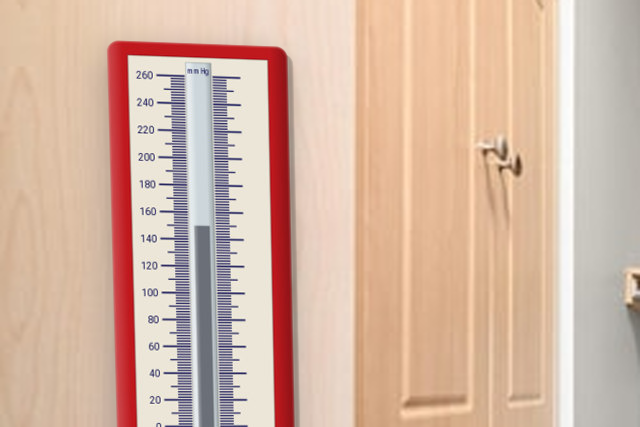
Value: mmHg 150
